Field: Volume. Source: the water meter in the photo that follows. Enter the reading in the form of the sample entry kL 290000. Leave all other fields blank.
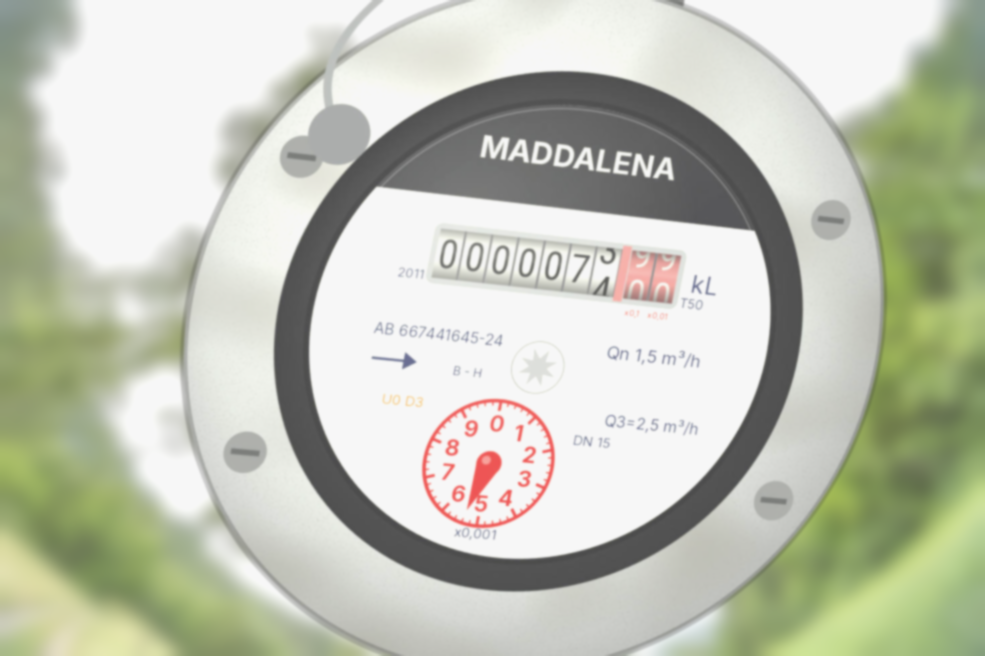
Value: kL 73.995
